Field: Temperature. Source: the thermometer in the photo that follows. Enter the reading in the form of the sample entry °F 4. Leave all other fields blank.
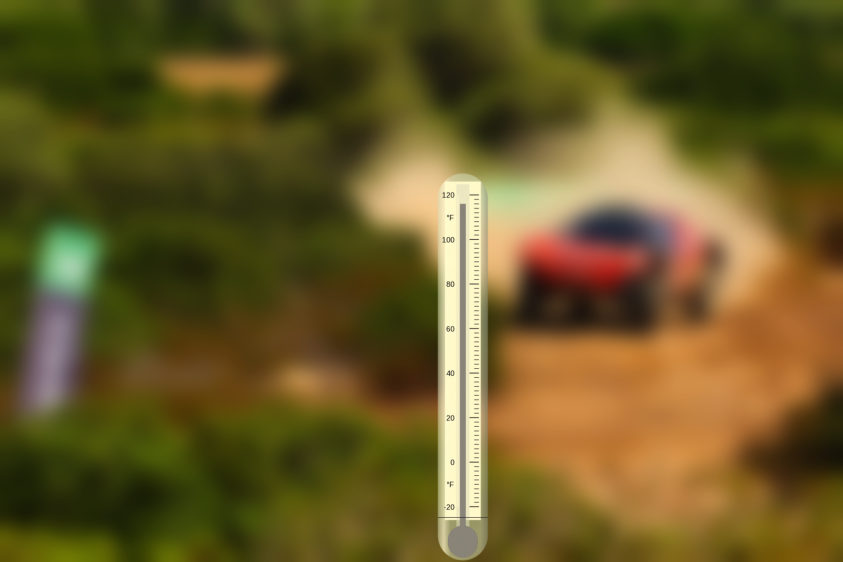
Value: °F 116
